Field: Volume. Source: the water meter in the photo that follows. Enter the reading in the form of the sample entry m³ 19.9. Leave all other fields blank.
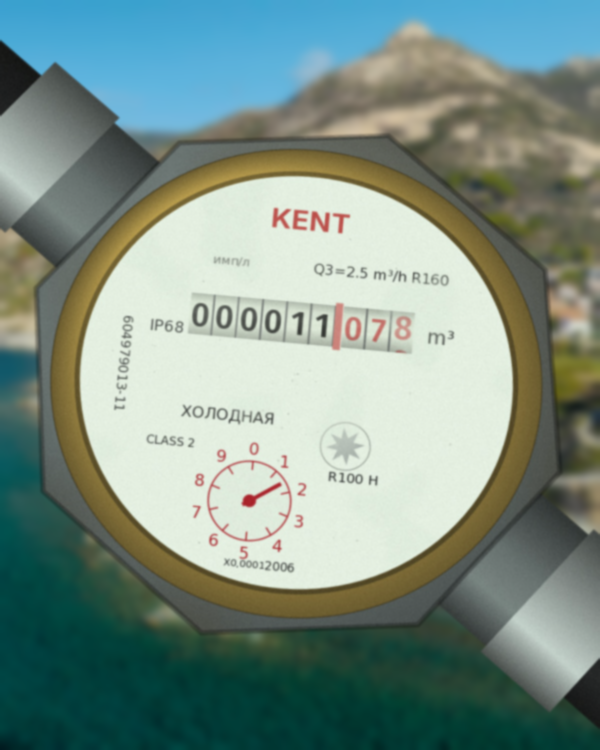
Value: m³ 11.0781
